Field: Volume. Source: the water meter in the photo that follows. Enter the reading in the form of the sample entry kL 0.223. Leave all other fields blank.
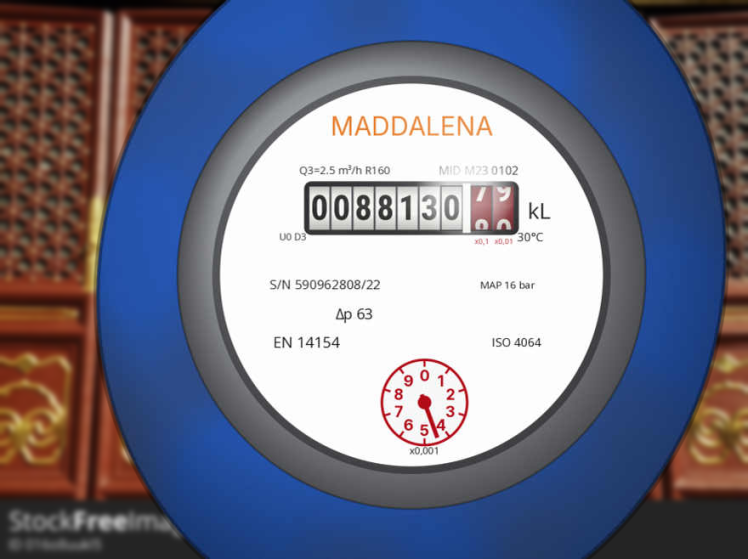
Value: kL 88130.794
